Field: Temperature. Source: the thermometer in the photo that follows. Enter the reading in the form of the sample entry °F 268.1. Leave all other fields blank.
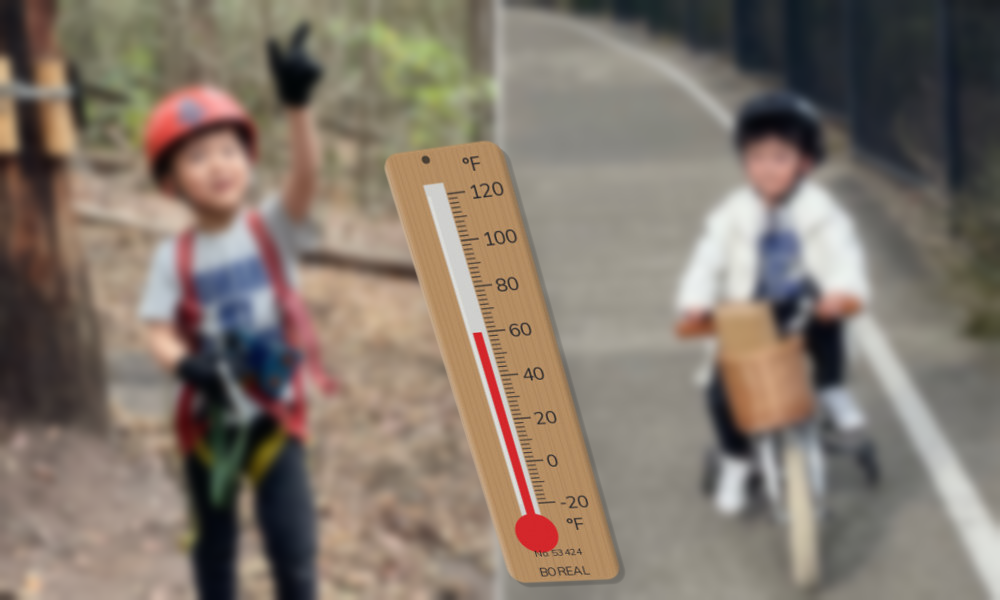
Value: °F 60
